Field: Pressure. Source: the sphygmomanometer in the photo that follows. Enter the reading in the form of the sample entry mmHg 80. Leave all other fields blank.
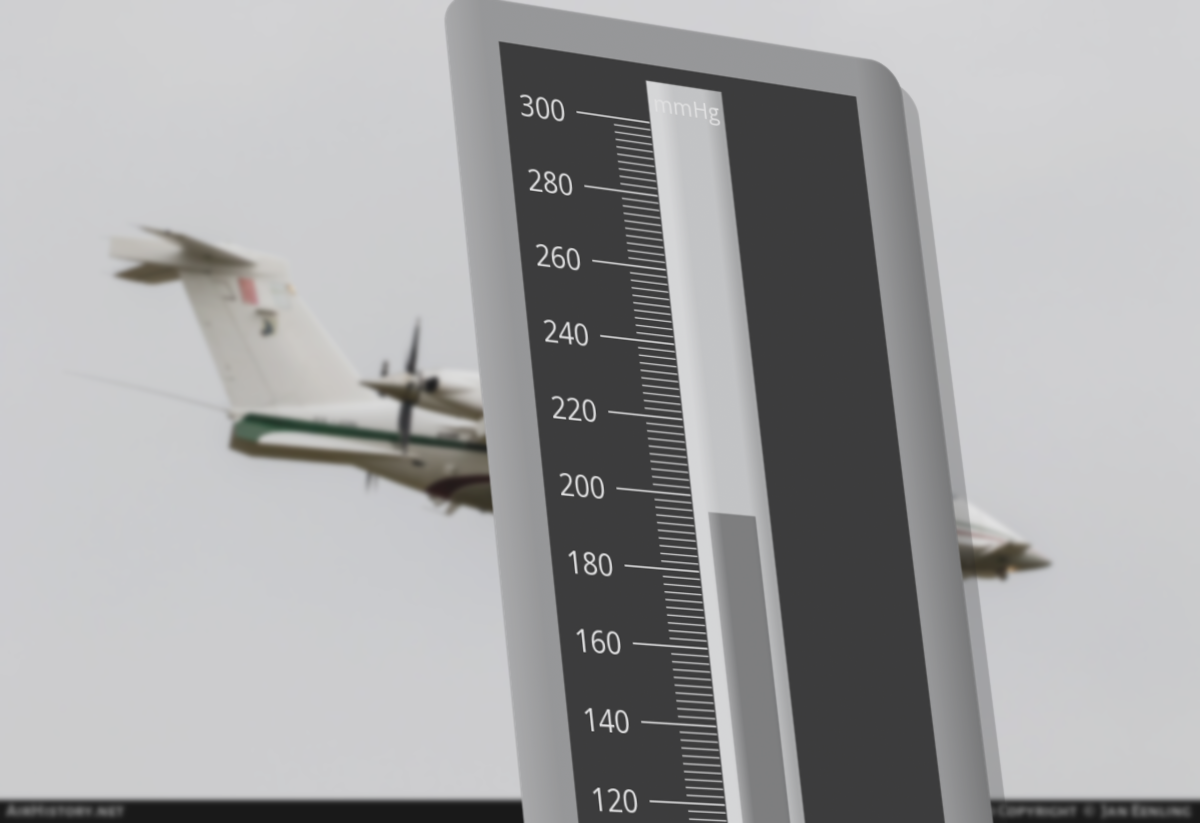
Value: mmHg 196
